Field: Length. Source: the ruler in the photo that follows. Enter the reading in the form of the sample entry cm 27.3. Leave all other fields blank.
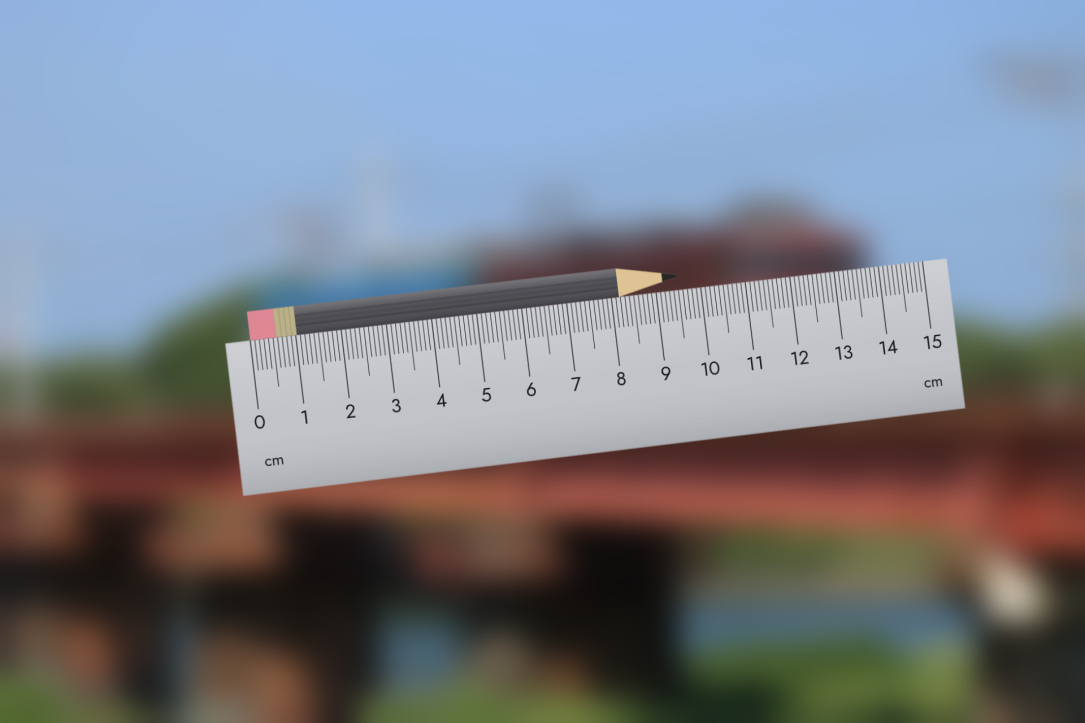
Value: cm 9.5
